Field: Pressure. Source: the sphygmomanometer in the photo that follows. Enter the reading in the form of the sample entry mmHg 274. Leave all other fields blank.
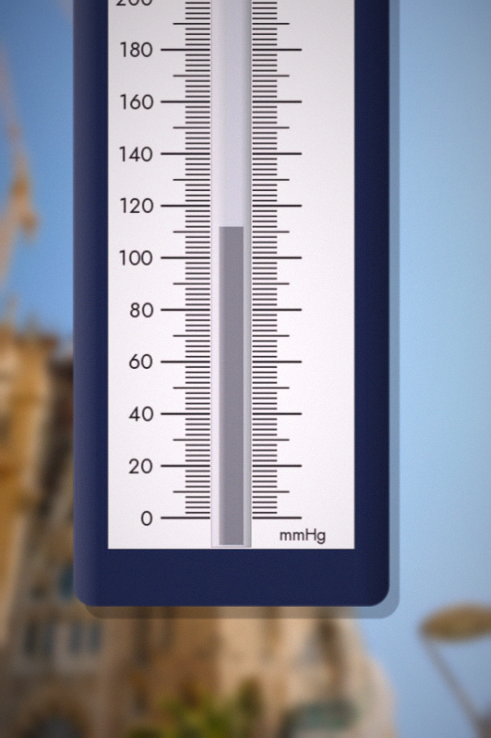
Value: mmHg 112
